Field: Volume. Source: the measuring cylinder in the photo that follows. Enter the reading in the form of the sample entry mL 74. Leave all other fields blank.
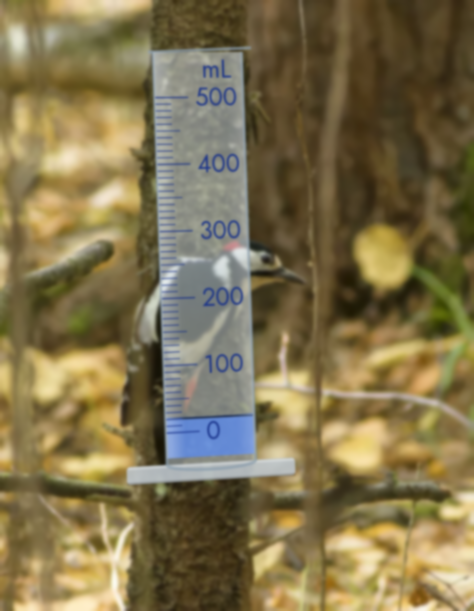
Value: mL 20
